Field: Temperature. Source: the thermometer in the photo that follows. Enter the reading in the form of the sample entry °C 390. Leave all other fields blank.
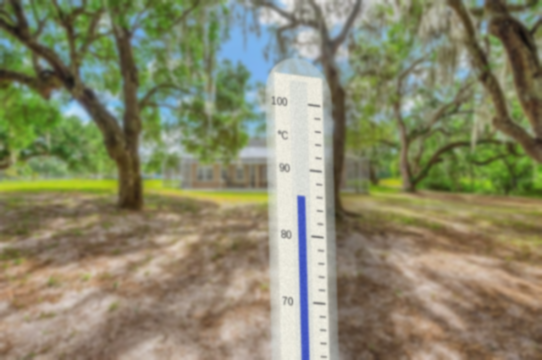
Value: °C 86
